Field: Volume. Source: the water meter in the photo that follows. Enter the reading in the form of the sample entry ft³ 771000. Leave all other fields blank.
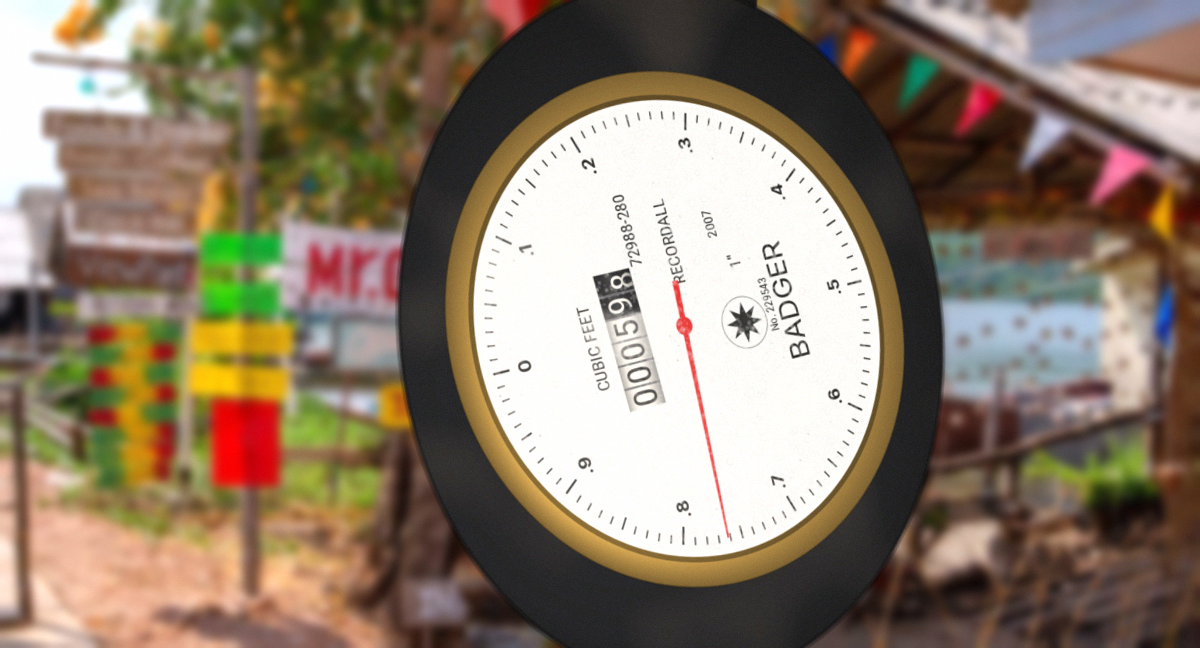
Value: ft³ 597.76
